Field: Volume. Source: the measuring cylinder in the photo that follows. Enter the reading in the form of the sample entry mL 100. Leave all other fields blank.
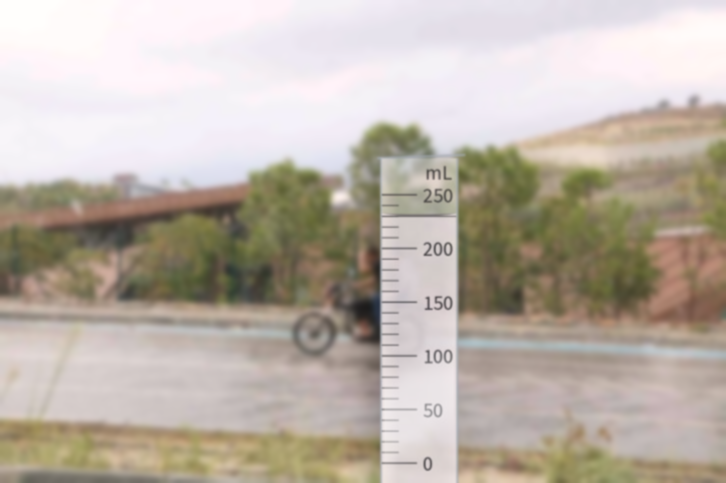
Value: mL 230
